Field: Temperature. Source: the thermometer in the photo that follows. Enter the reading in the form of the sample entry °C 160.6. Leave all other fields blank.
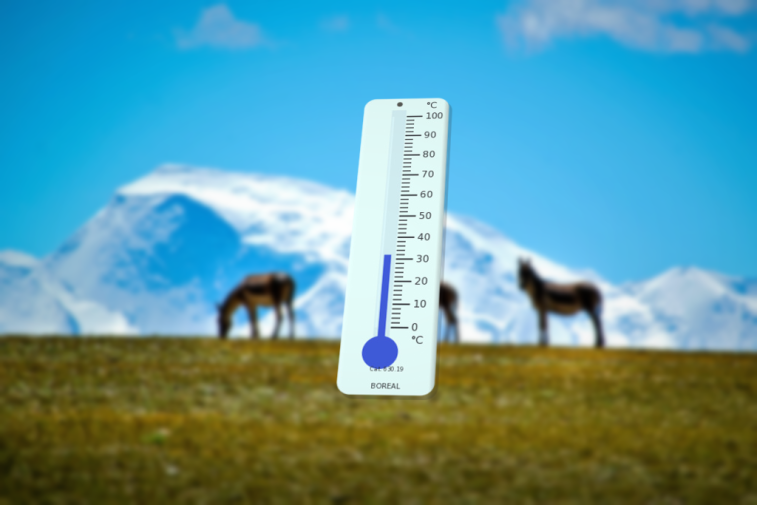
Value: °C 32
